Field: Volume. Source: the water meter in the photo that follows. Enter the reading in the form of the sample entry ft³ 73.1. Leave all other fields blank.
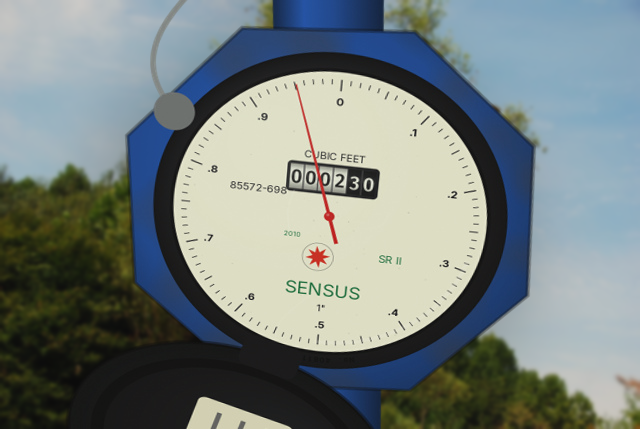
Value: ft³ 229.95
